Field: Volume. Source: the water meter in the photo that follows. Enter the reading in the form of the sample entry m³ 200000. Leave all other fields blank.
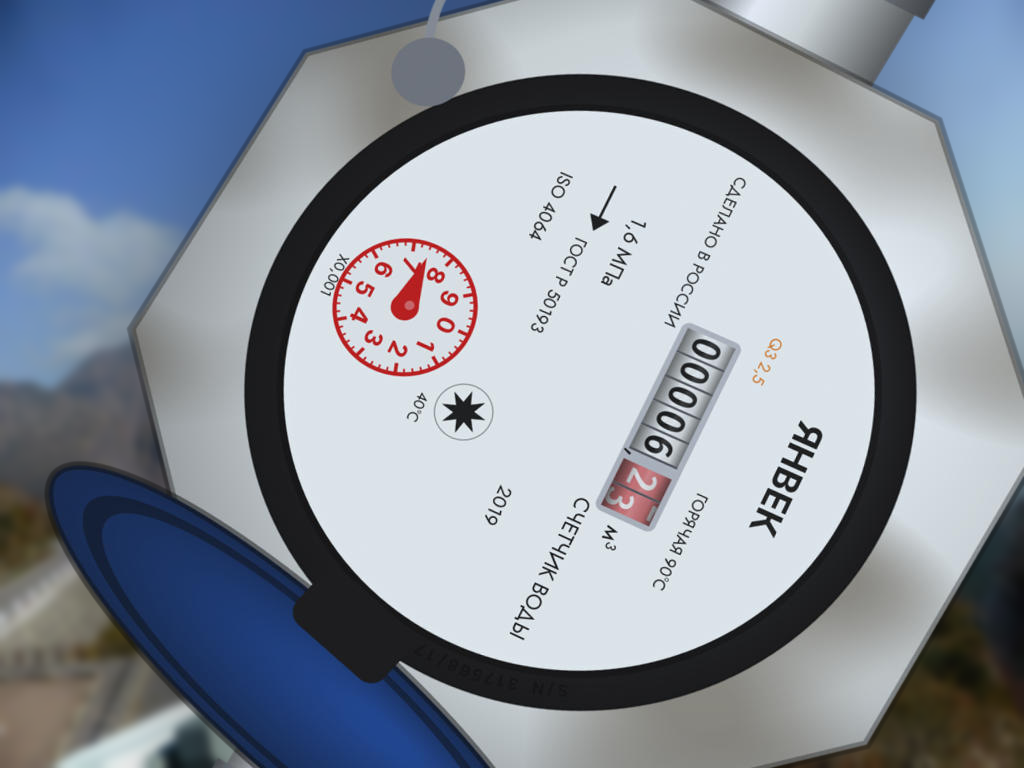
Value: m³ 6.227
